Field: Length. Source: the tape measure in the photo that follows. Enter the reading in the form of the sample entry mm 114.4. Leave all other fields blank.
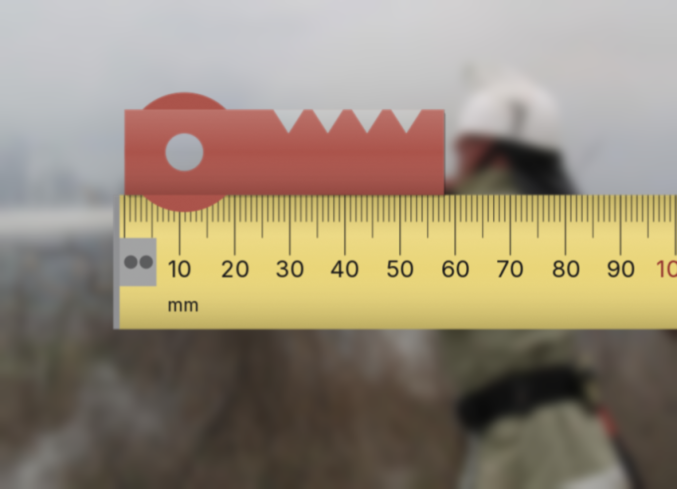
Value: mm 58
